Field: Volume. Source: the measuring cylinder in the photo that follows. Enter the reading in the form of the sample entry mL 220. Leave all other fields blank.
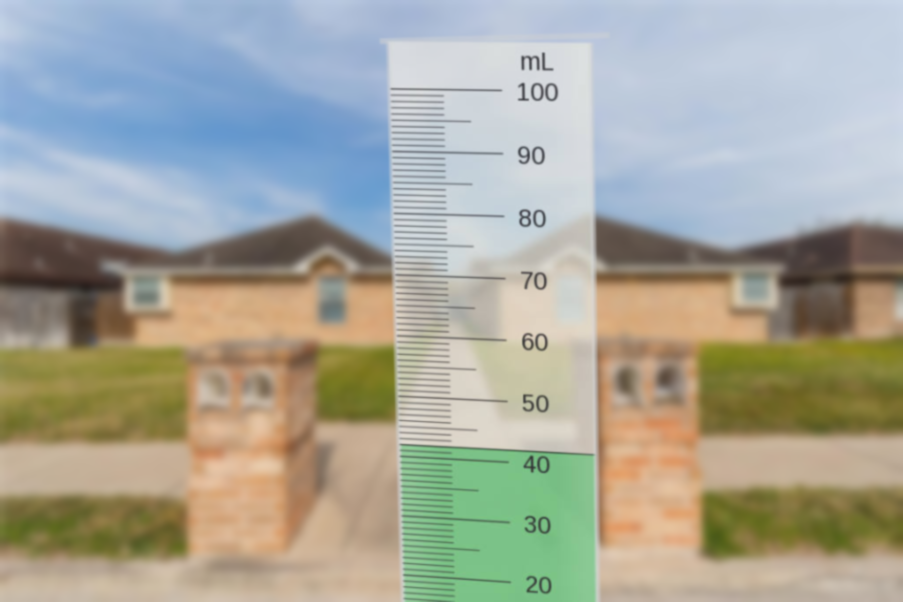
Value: mL 42
